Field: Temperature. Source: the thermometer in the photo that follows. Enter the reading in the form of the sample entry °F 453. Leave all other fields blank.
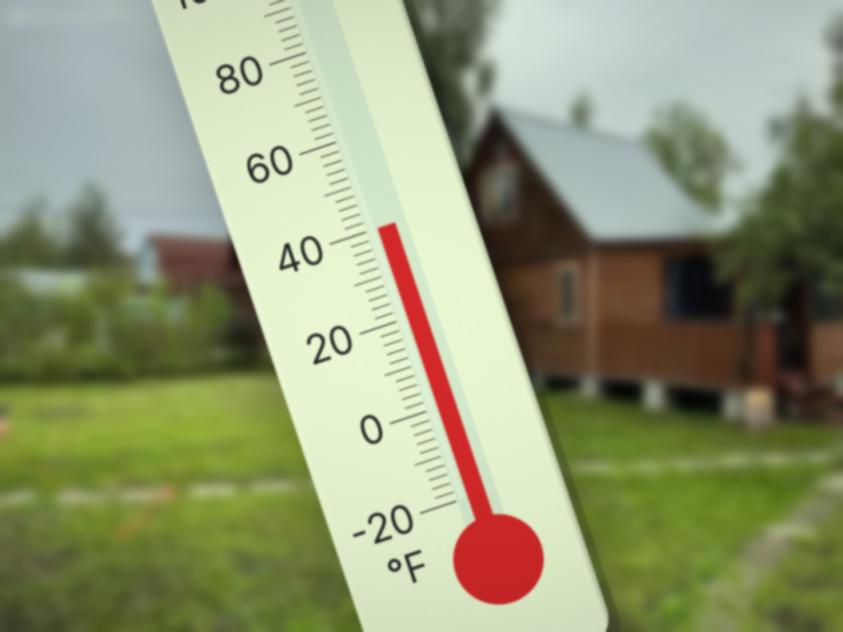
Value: °F 40
